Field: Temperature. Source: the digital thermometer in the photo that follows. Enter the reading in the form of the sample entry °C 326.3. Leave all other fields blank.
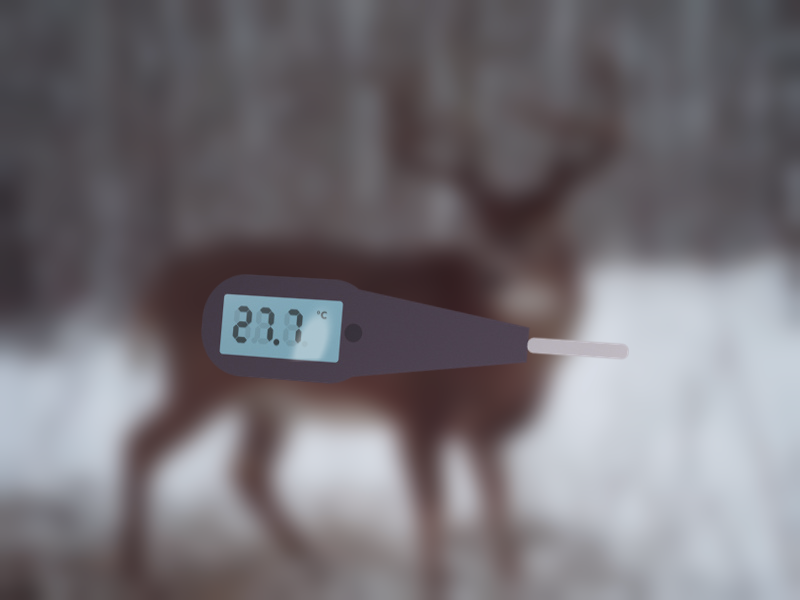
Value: °C 27.7
